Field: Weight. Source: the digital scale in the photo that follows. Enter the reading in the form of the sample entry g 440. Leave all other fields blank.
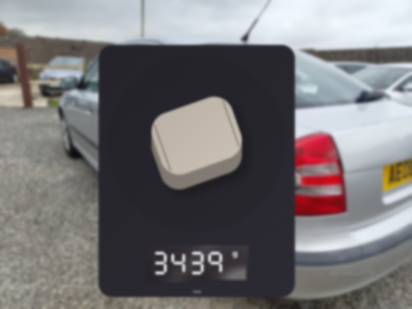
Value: g 3439
